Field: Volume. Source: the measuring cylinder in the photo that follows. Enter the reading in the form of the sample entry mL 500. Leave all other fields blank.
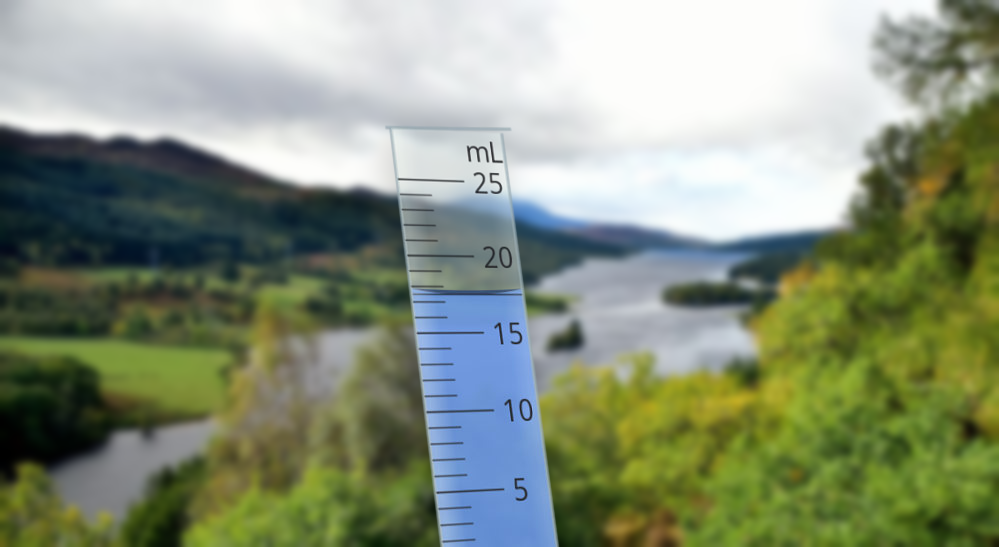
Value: mL 17.5
